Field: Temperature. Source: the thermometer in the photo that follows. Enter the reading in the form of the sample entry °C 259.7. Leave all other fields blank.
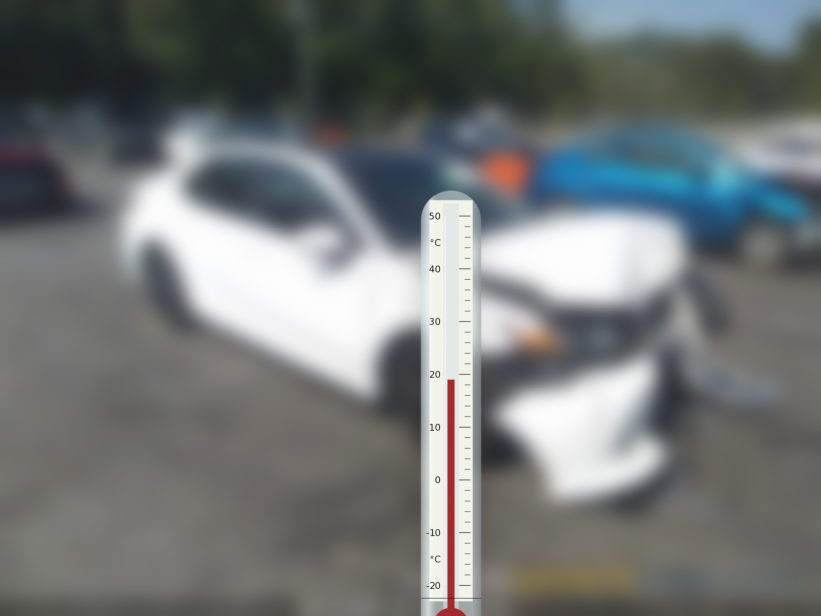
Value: °C 19
